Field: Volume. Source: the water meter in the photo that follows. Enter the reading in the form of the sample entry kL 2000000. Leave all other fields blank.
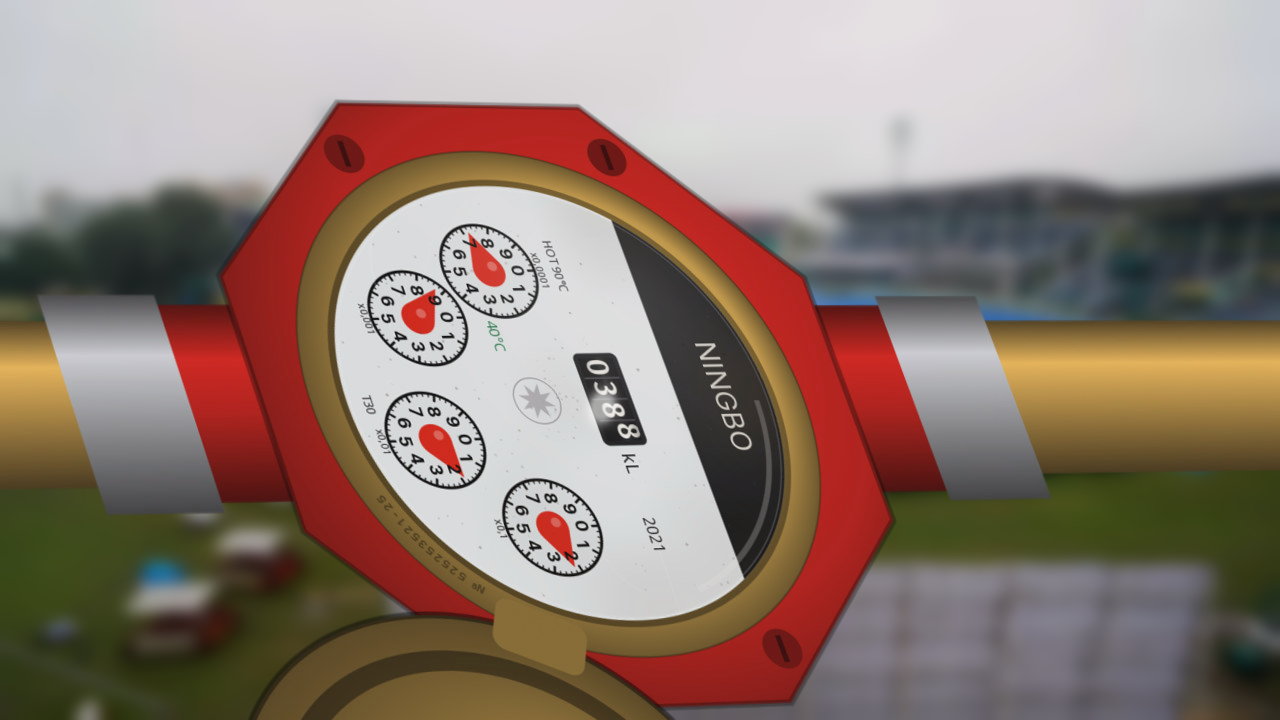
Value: kL 388.2187
